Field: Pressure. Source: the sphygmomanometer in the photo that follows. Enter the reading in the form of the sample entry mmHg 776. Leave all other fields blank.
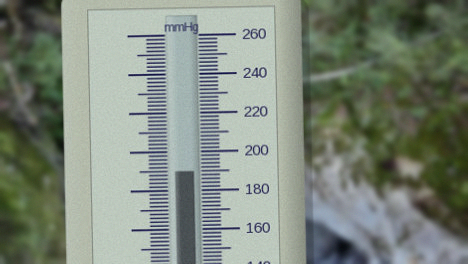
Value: mmHg 190
